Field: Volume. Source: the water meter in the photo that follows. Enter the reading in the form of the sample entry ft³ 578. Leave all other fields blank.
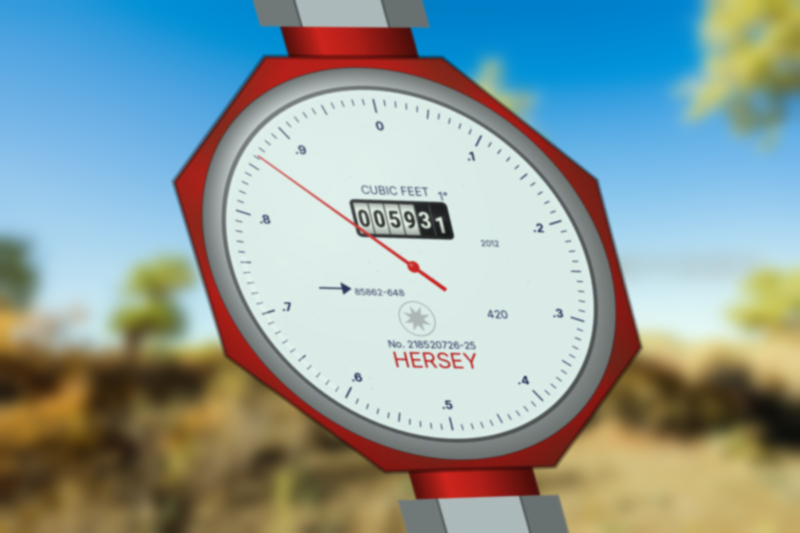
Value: ft³ 5930.86
